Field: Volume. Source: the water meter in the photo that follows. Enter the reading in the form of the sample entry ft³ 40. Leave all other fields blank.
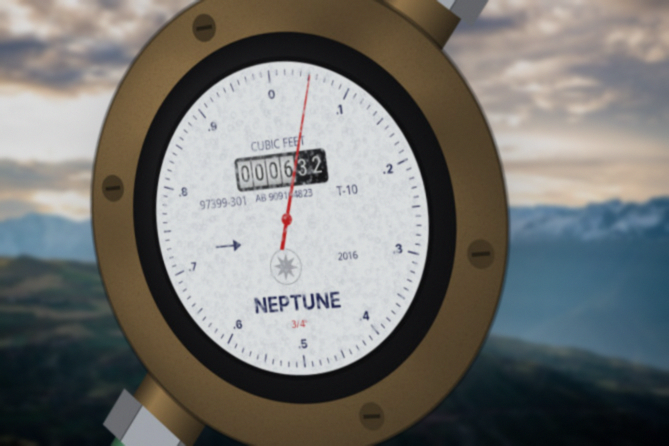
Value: ft³ 632.05
